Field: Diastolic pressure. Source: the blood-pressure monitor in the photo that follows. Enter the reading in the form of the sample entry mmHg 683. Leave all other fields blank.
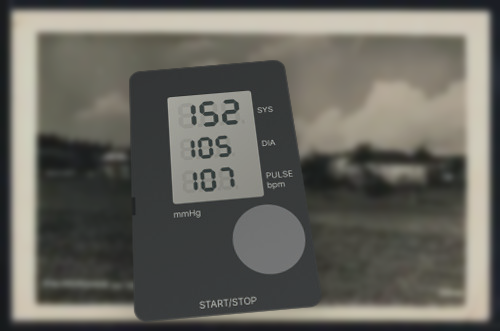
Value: mmHg 105
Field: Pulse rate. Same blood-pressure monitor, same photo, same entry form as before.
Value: bpm 107
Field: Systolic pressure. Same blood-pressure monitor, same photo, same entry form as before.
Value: mmHg 152
